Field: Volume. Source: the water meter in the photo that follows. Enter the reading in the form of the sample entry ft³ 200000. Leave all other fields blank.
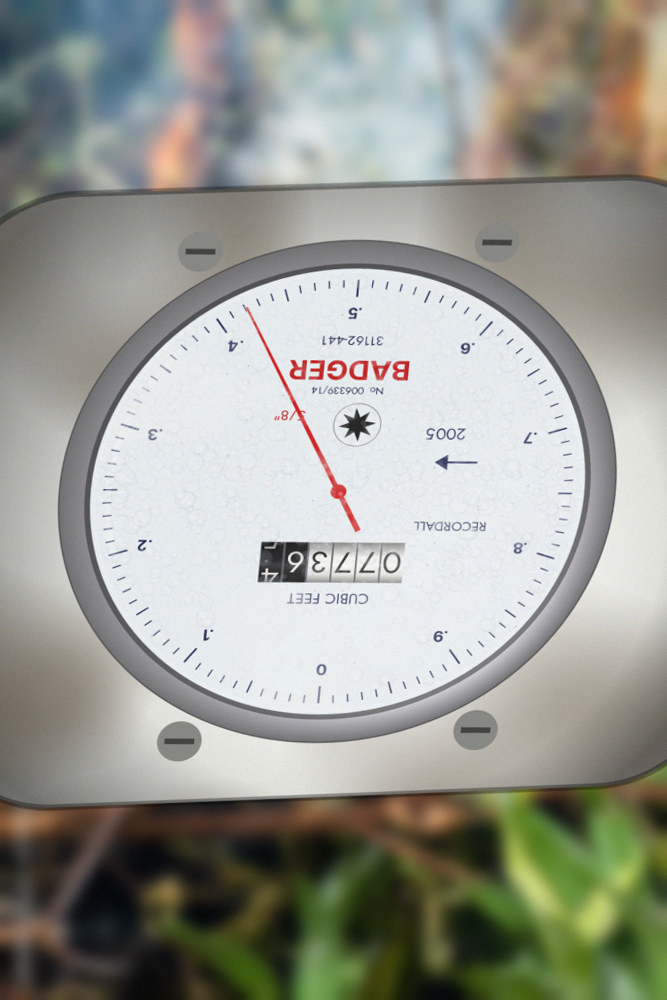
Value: ft³ 77364.42
